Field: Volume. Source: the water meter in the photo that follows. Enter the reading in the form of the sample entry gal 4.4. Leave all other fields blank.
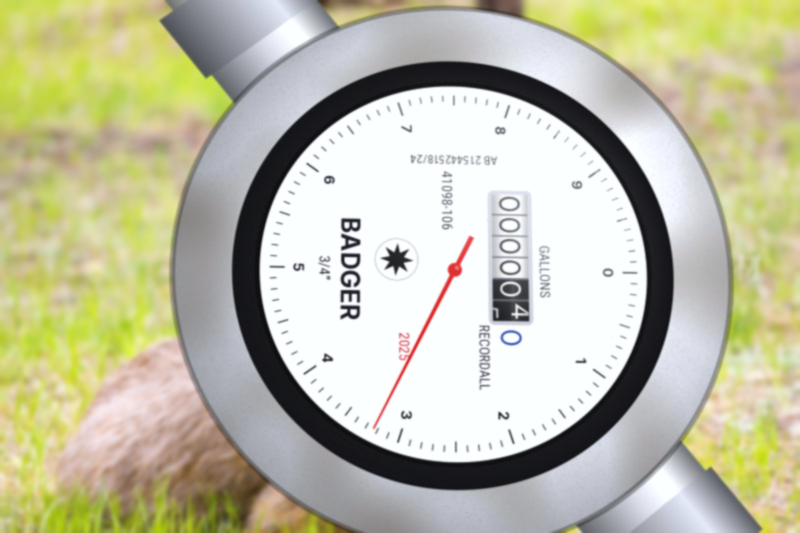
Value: gal 43.2
